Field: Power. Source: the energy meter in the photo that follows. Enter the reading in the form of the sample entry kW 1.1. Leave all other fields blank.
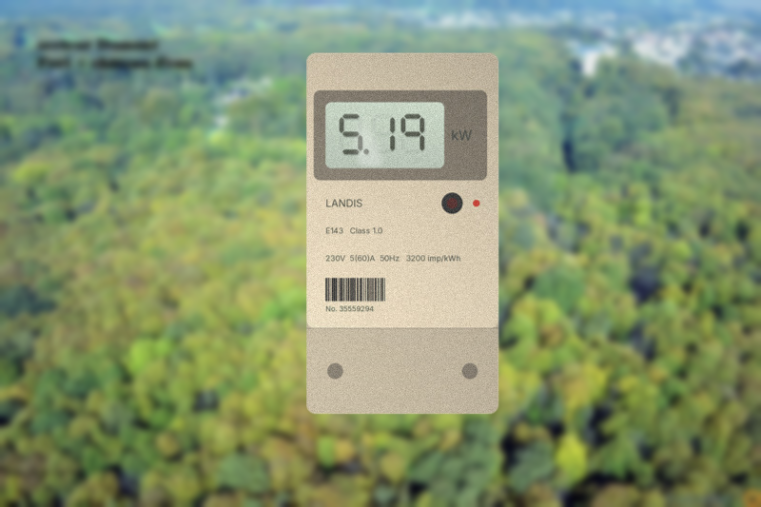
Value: kW 5.19
